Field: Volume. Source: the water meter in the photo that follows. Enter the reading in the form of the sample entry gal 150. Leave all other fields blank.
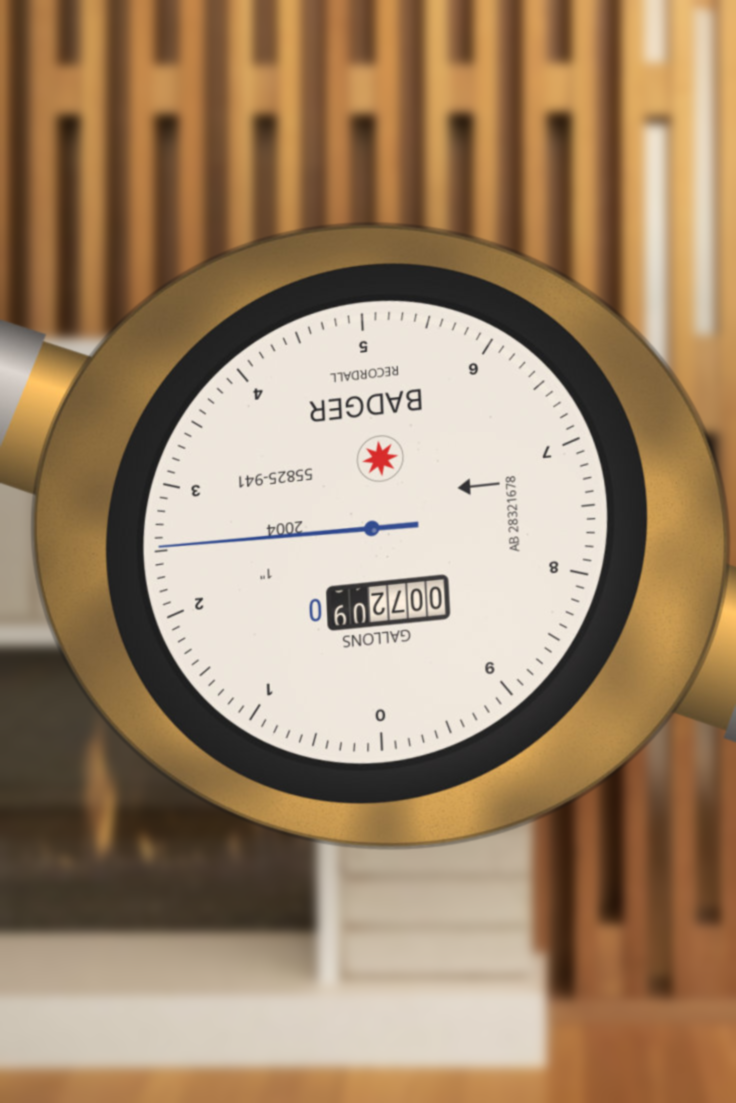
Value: gal 72092.5
